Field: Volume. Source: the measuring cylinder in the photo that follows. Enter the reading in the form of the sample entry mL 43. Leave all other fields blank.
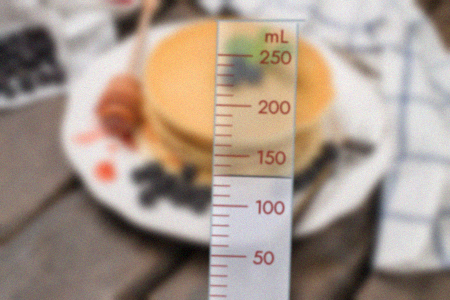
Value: mL 130
